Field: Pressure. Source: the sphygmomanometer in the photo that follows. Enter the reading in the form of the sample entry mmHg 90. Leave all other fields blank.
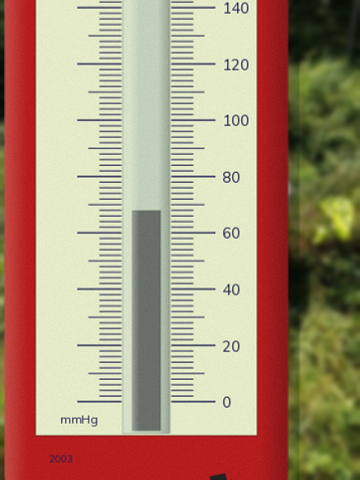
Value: mmHg 68
